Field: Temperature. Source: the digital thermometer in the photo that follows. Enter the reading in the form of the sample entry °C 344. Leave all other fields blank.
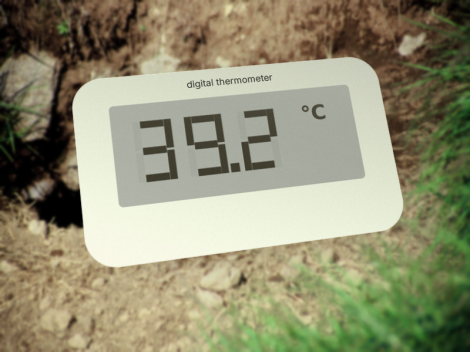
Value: °C 39.2
